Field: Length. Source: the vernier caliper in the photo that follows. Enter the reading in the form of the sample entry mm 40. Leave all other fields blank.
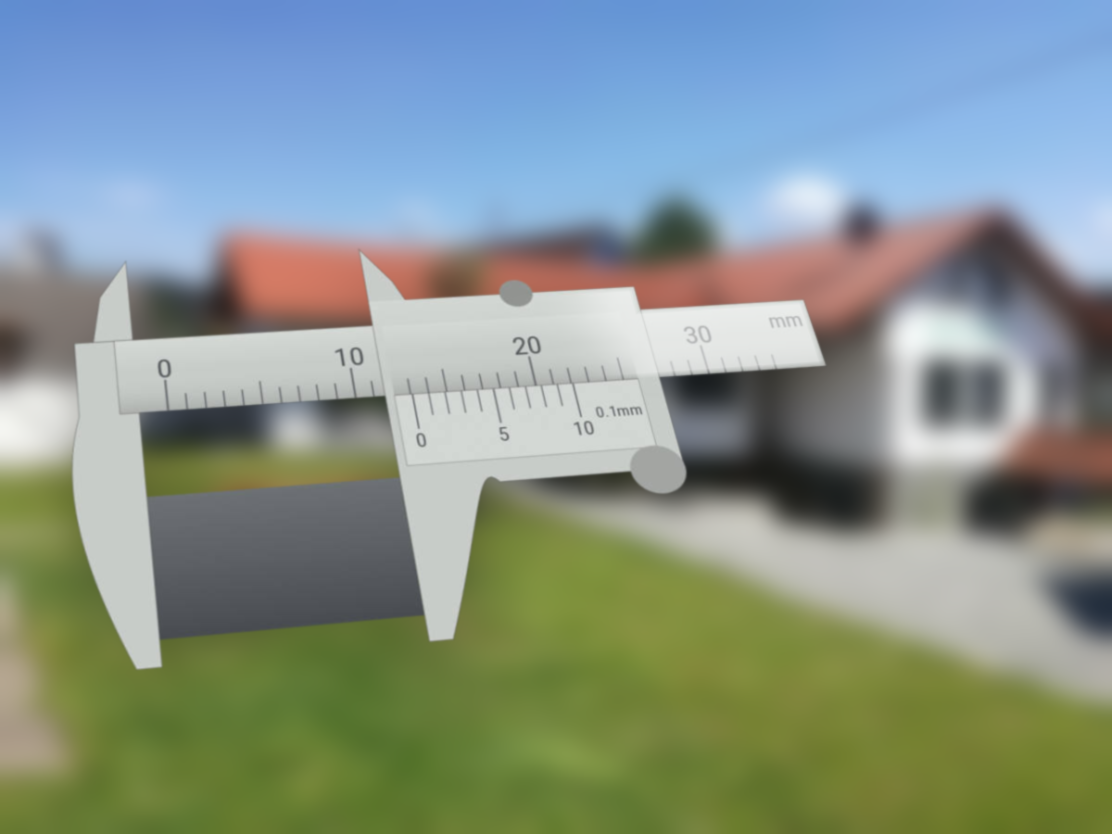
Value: mm 13.1
